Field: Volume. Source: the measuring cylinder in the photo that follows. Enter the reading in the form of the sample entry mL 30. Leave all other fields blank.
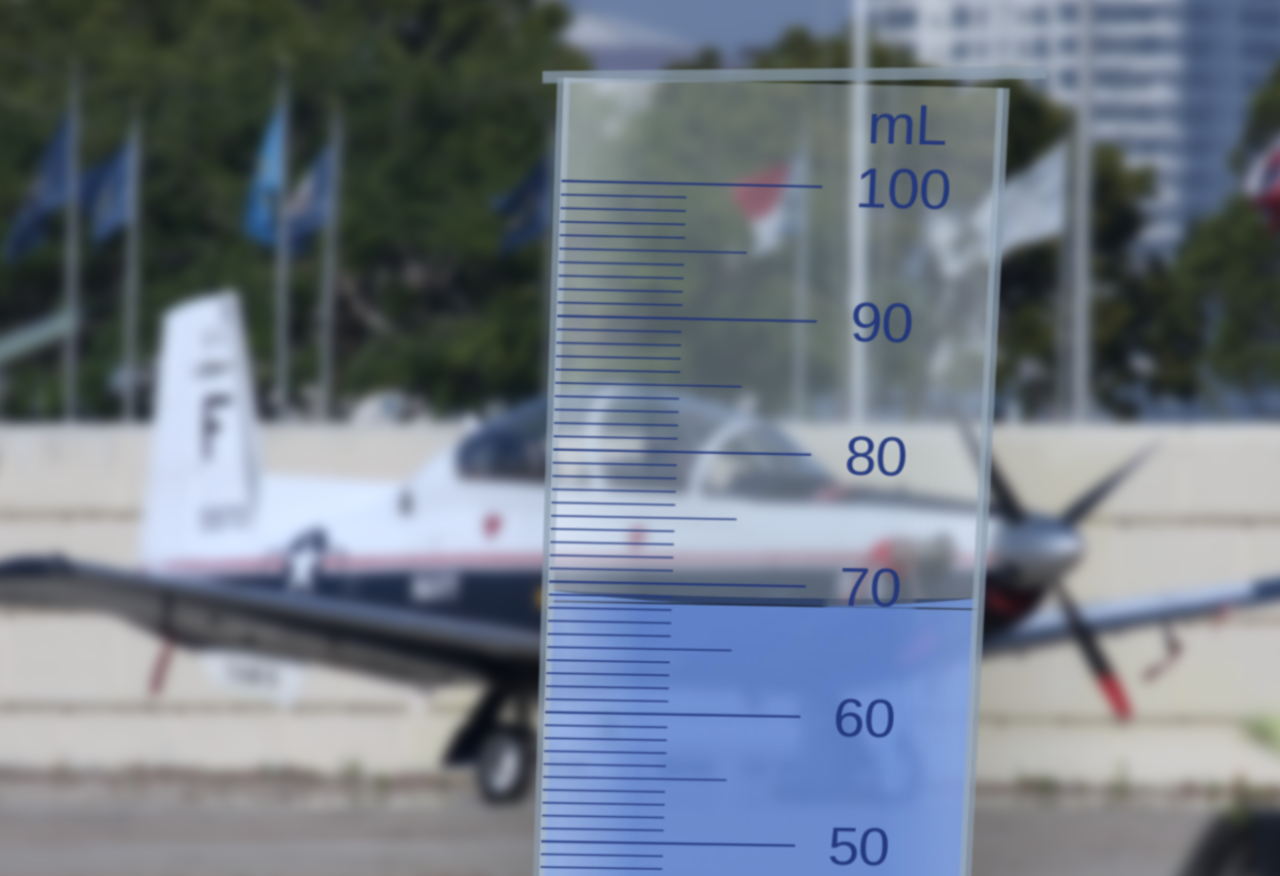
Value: mL 68.5
